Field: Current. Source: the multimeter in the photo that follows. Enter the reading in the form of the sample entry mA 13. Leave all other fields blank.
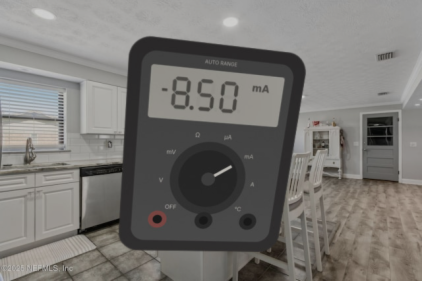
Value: mA -8.50
